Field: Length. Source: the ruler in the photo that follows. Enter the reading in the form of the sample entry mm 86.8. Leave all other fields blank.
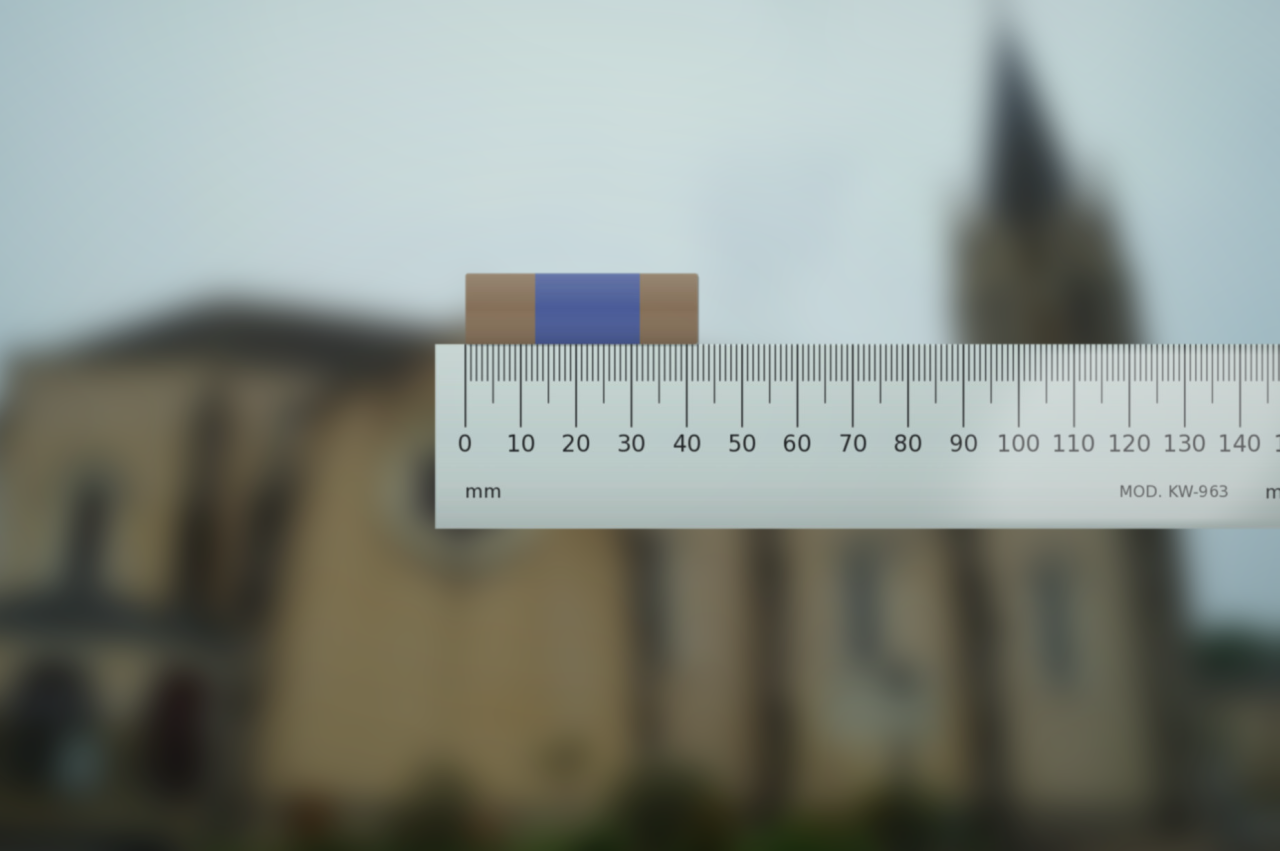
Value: mm 42
